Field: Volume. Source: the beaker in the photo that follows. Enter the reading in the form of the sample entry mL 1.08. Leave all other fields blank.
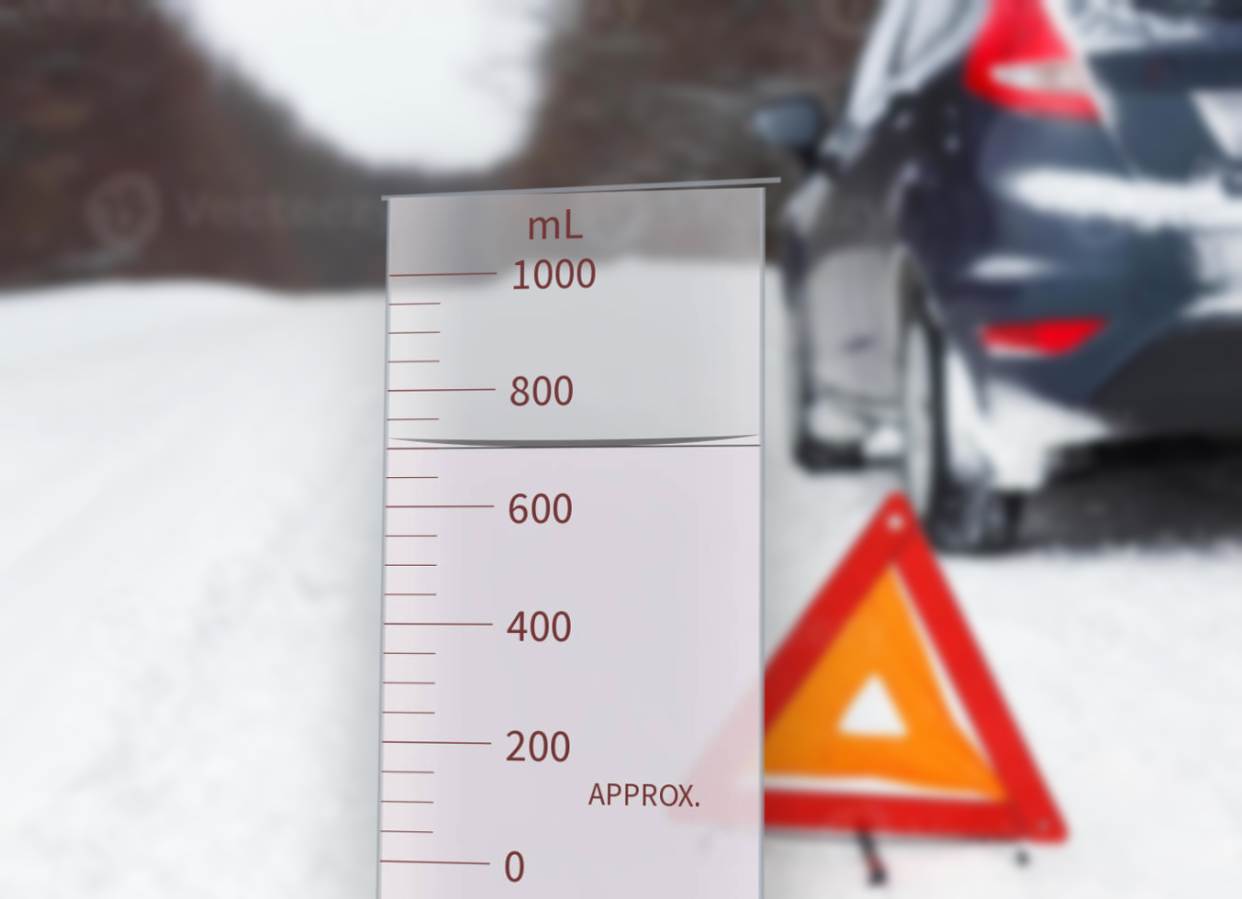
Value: mL 700
